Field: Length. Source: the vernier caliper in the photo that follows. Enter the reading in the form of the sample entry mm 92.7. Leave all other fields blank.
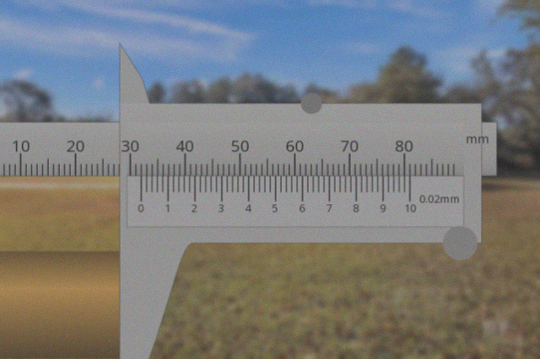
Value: mm 32.0
